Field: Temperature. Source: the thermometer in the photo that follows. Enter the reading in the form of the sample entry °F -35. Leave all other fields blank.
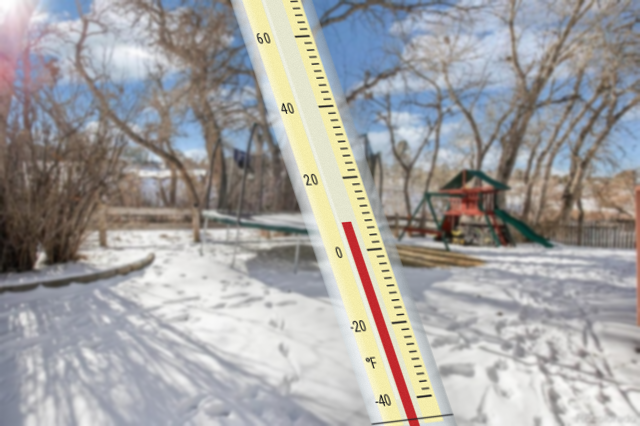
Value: °F 8
